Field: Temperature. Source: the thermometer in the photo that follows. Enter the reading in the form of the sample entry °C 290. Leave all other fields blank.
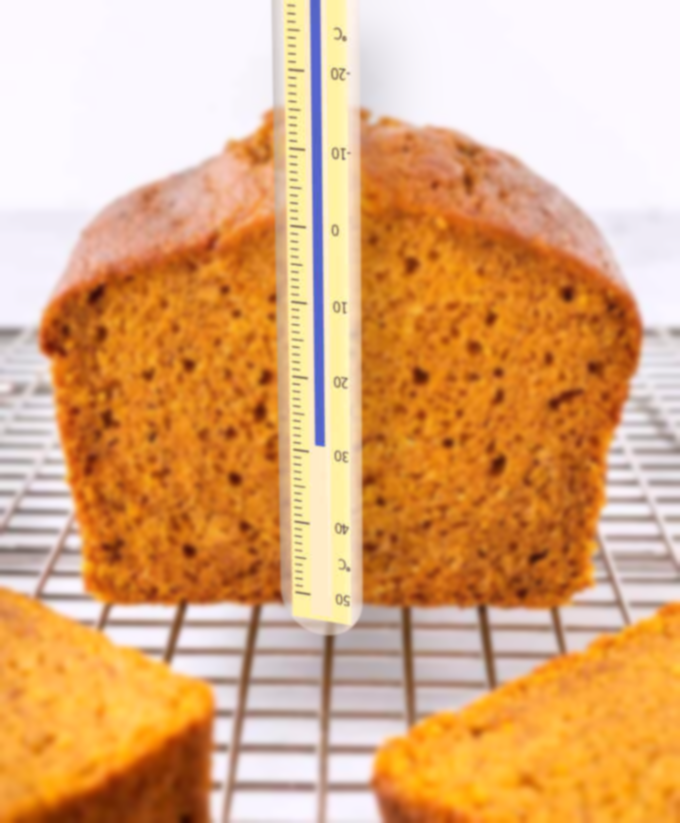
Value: °C 29
